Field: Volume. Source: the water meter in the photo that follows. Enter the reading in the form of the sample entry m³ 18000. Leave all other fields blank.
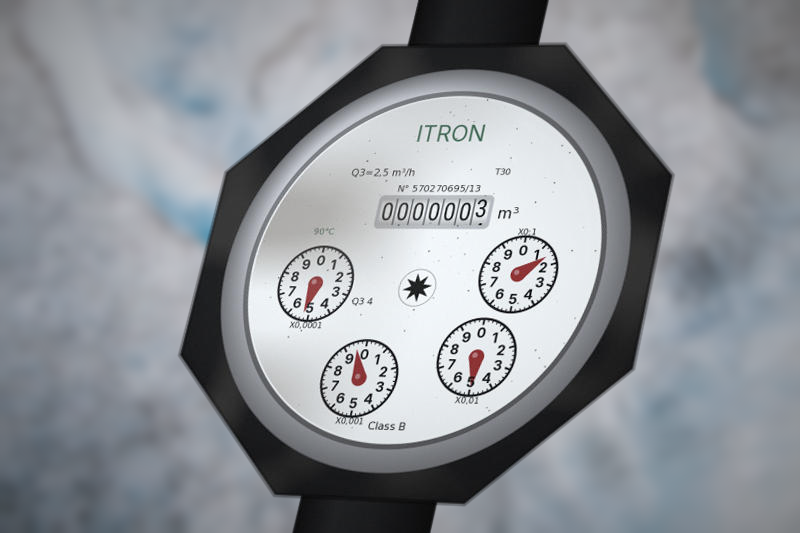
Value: m³ 3.1495
